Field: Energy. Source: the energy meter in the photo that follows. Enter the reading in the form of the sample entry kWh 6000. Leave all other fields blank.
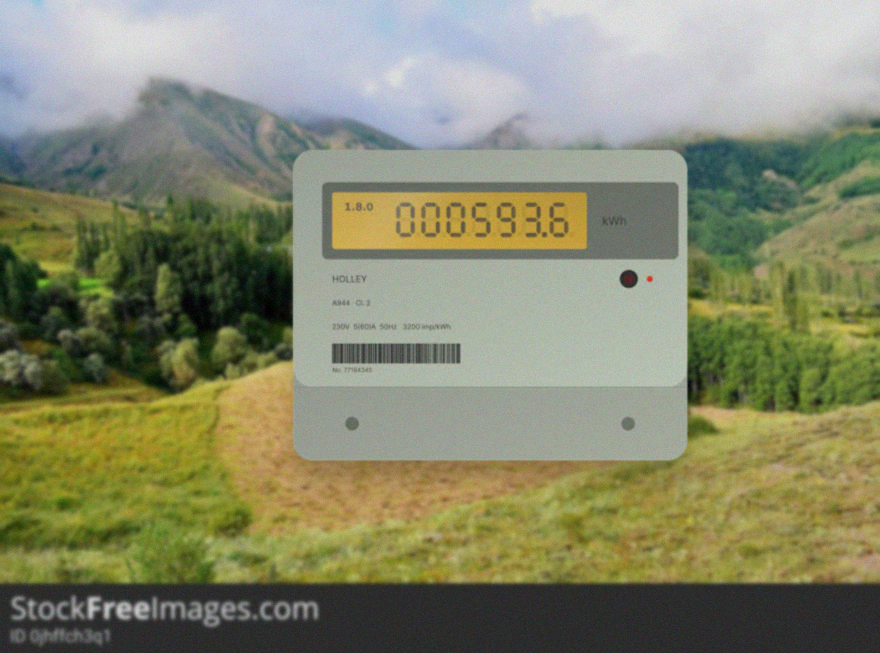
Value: kWh 593.6
